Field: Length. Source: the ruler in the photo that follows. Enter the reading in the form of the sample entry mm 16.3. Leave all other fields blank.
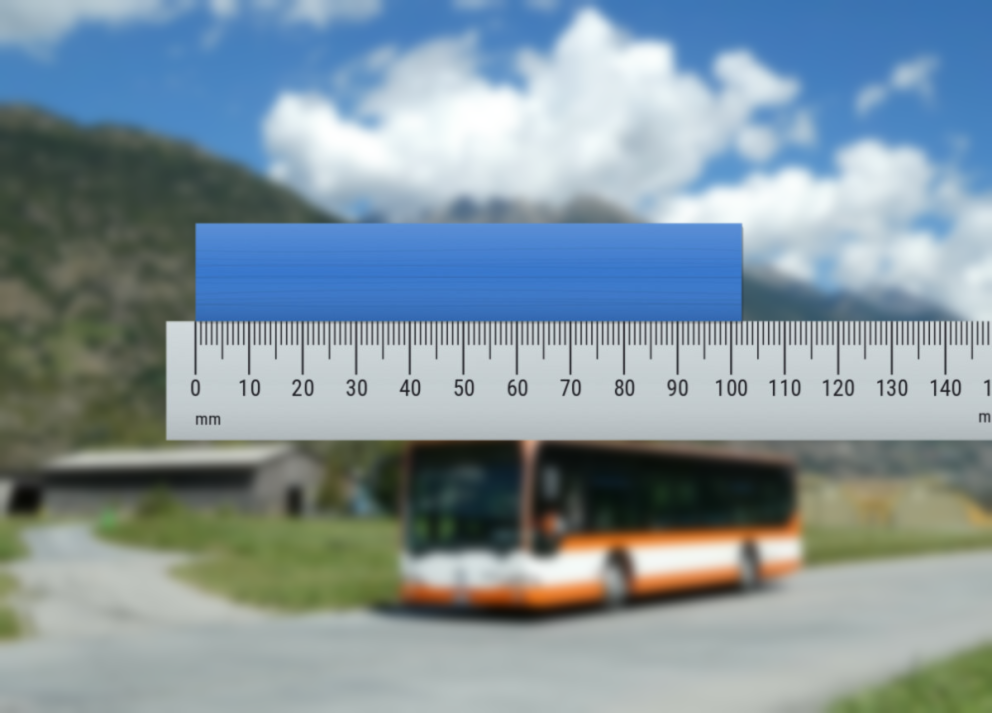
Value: mm 102
